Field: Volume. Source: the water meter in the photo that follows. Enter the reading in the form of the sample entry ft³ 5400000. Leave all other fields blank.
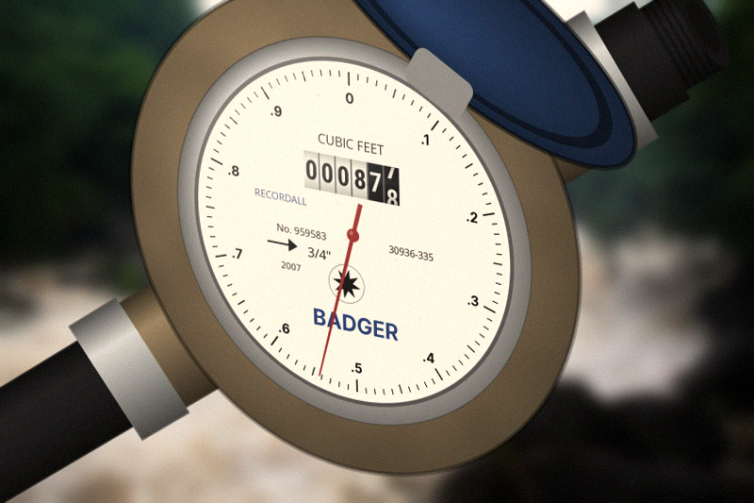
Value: ft³ 877.54
